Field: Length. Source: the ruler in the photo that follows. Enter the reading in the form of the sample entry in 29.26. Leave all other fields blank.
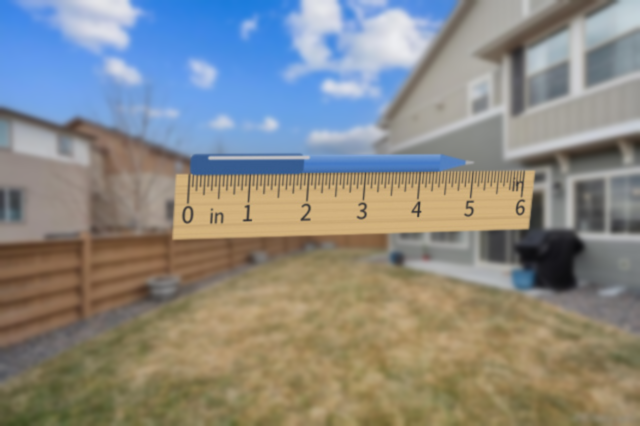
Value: in 5
